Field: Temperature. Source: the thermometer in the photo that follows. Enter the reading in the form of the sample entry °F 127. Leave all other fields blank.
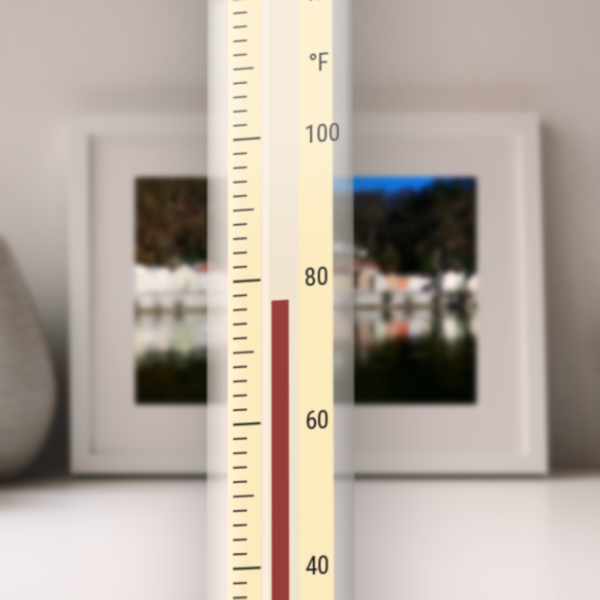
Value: °F 77
